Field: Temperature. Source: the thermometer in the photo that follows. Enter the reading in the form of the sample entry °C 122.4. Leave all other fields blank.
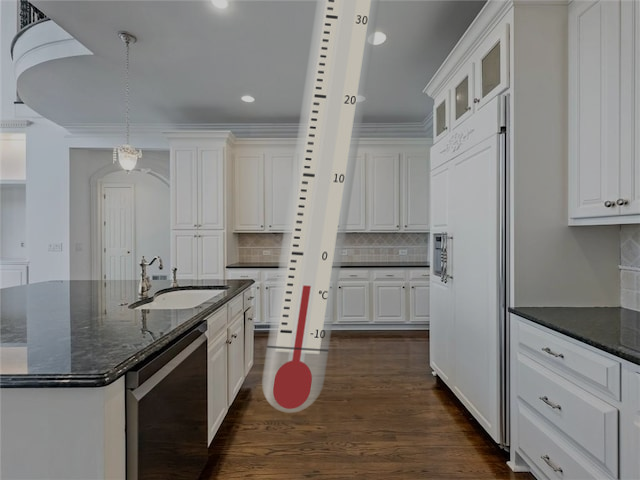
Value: °C -4
